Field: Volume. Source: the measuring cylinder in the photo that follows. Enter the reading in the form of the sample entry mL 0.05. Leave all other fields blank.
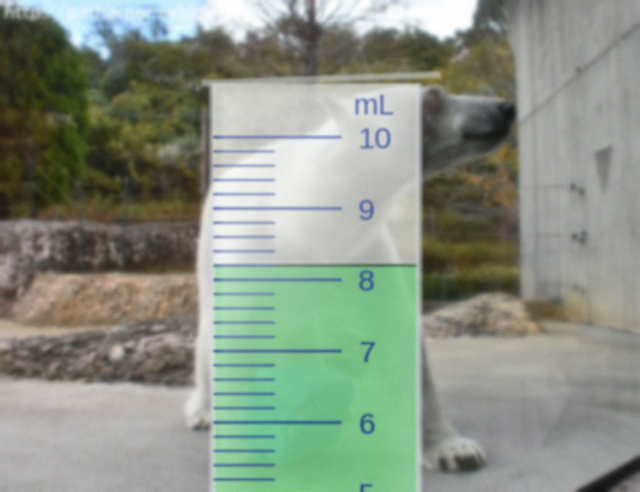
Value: mL 8.2
